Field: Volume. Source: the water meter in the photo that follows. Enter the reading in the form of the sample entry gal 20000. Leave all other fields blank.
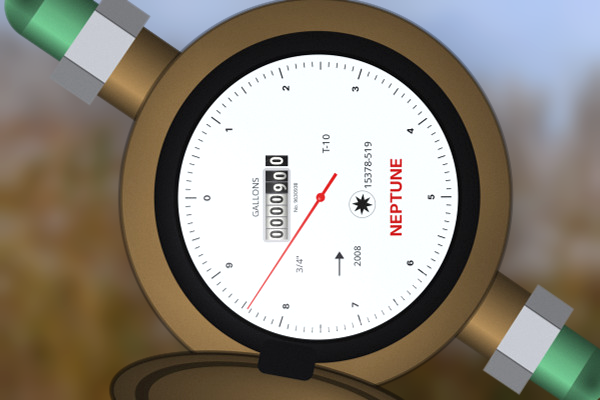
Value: gal 898.4
